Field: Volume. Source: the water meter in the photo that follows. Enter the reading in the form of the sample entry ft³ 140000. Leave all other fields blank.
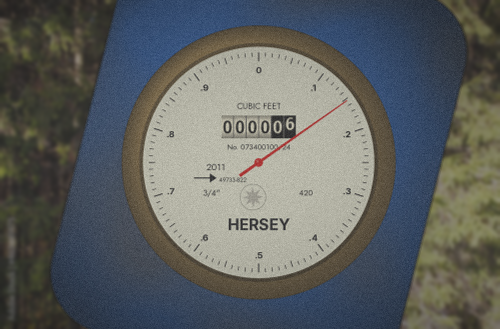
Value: ft³ 6.15
